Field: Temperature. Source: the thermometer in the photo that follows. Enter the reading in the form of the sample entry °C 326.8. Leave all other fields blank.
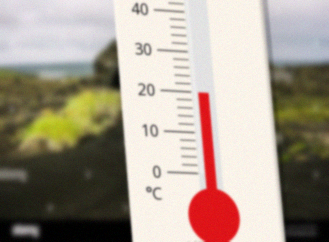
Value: °C 20
